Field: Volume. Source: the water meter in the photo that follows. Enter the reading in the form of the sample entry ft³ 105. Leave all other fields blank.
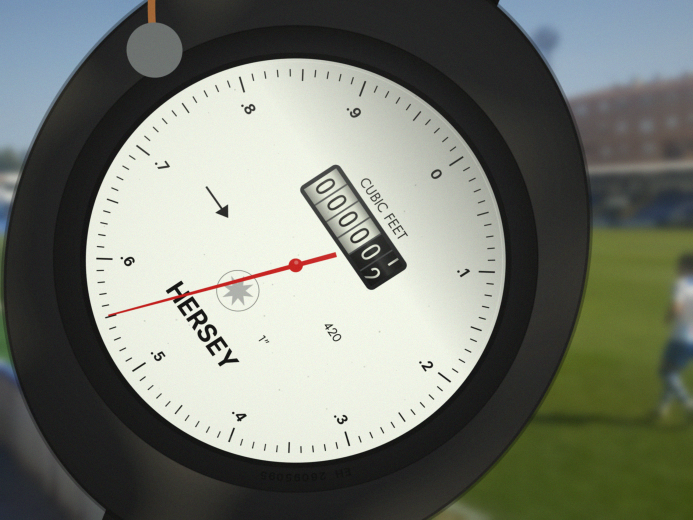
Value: ft³ 1.55
